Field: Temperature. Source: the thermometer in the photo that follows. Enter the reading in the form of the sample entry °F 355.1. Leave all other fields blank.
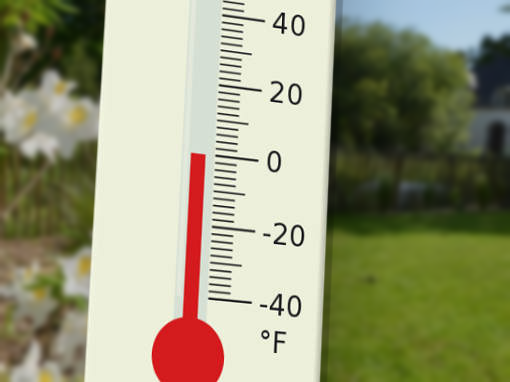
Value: °F 0
